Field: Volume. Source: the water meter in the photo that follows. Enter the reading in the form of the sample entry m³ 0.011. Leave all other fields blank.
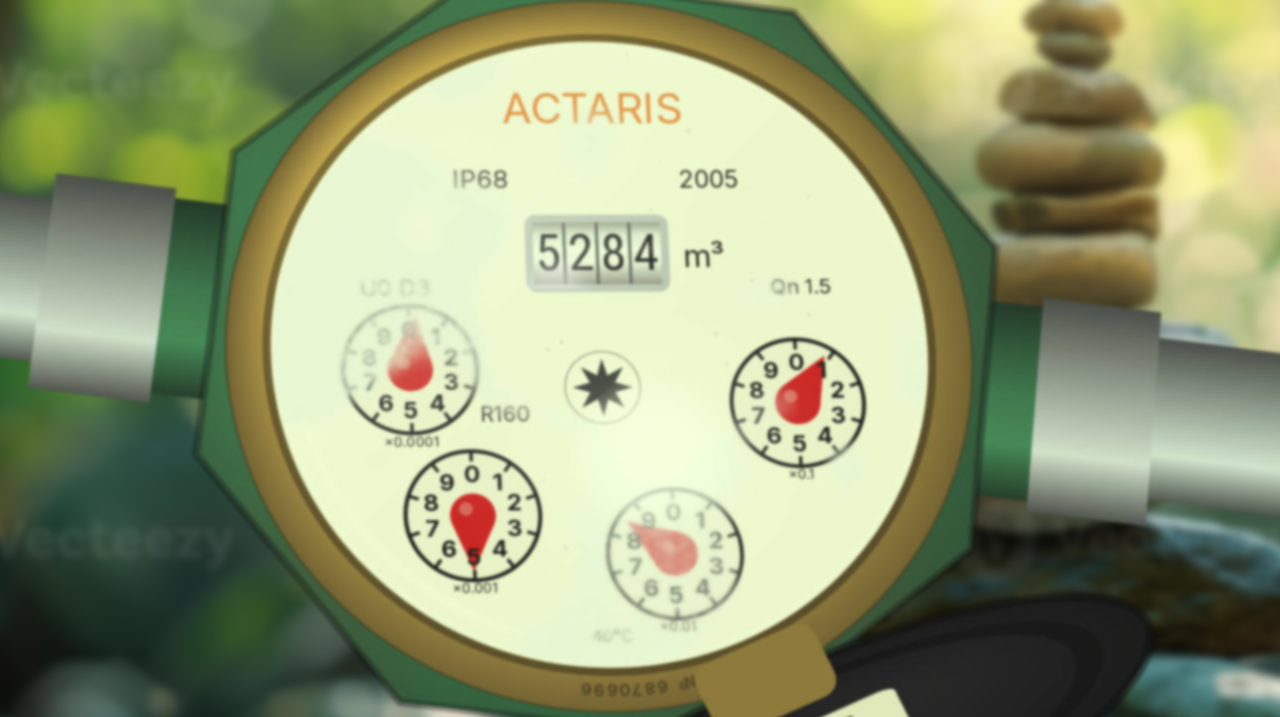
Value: m³ 5284.0850
